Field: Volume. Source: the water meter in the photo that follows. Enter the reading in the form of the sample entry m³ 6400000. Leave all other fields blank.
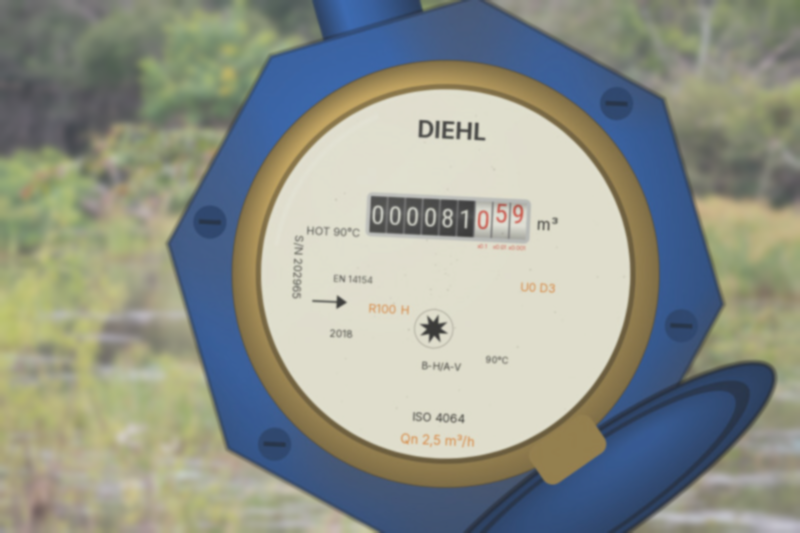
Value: m³ 81.059
